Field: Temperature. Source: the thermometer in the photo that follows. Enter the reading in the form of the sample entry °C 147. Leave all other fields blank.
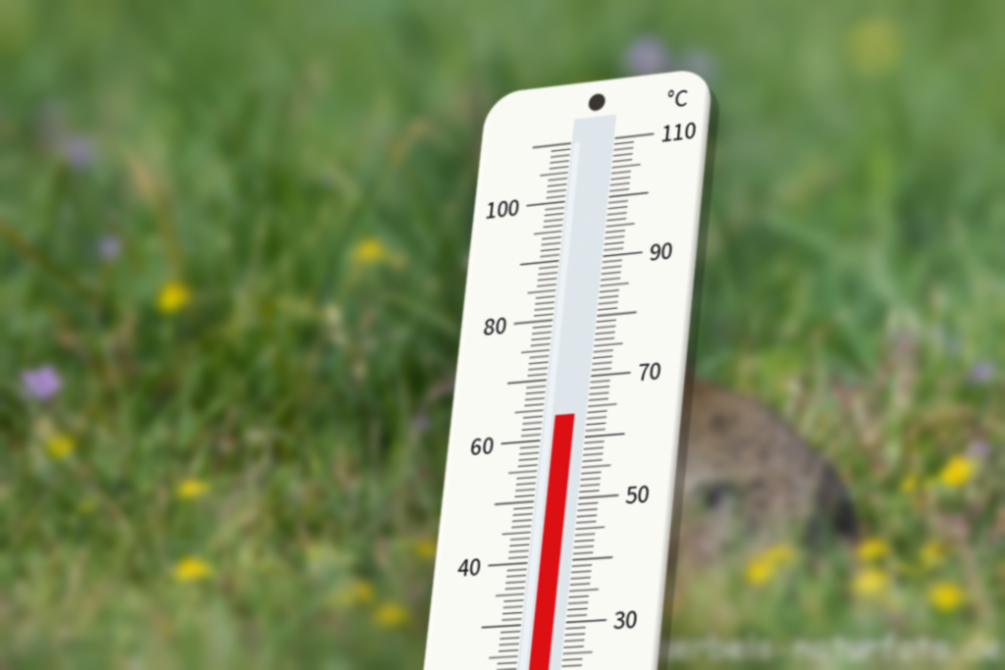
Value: °C 64
